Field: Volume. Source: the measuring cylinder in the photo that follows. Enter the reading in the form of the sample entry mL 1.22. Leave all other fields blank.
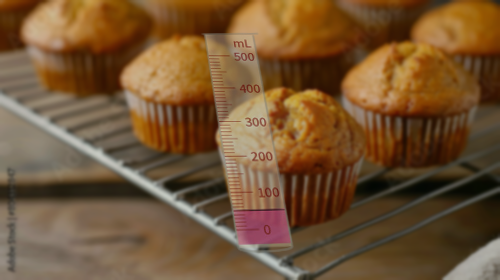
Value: mL 50
